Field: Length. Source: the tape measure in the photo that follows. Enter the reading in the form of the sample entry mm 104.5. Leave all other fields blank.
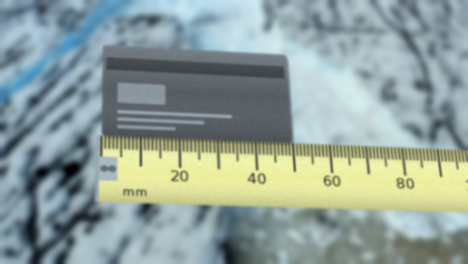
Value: mm 50
